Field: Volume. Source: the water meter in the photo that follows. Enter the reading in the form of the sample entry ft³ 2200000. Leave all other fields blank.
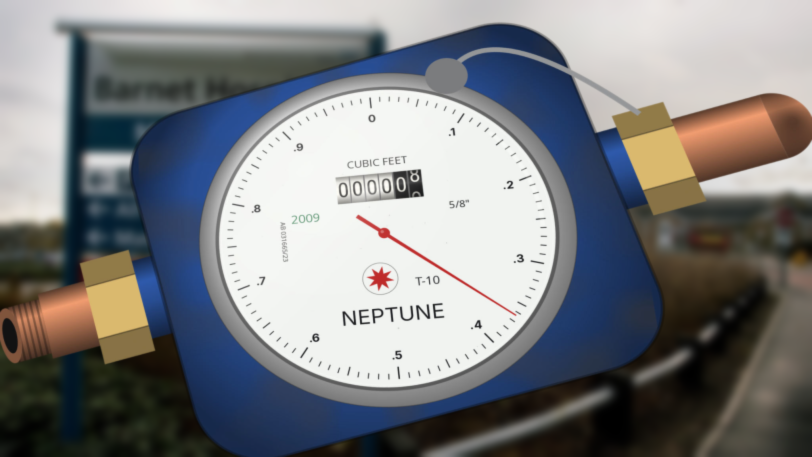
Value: ft³ 8.36
